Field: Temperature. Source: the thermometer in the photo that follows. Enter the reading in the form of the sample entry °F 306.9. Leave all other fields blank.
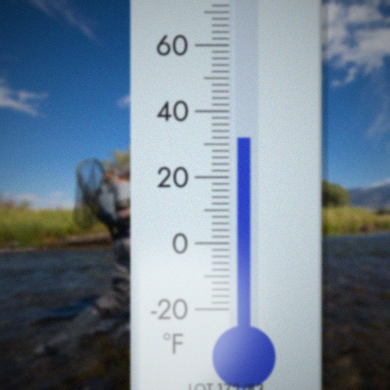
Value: °F 32
